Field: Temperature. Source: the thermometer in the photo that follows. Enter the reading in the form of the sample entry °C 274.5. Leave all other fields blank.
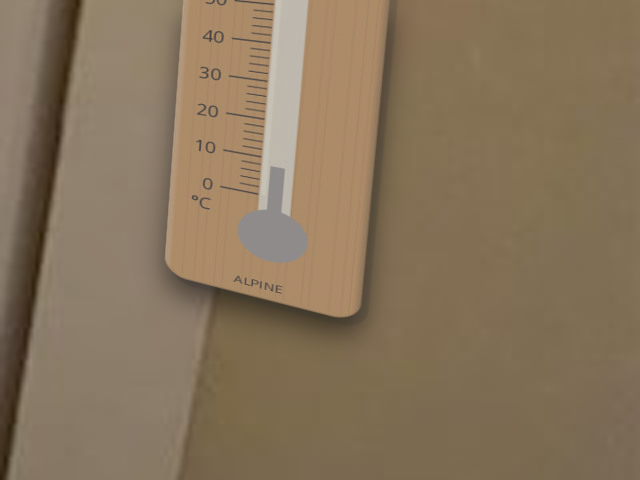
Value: °C 8
